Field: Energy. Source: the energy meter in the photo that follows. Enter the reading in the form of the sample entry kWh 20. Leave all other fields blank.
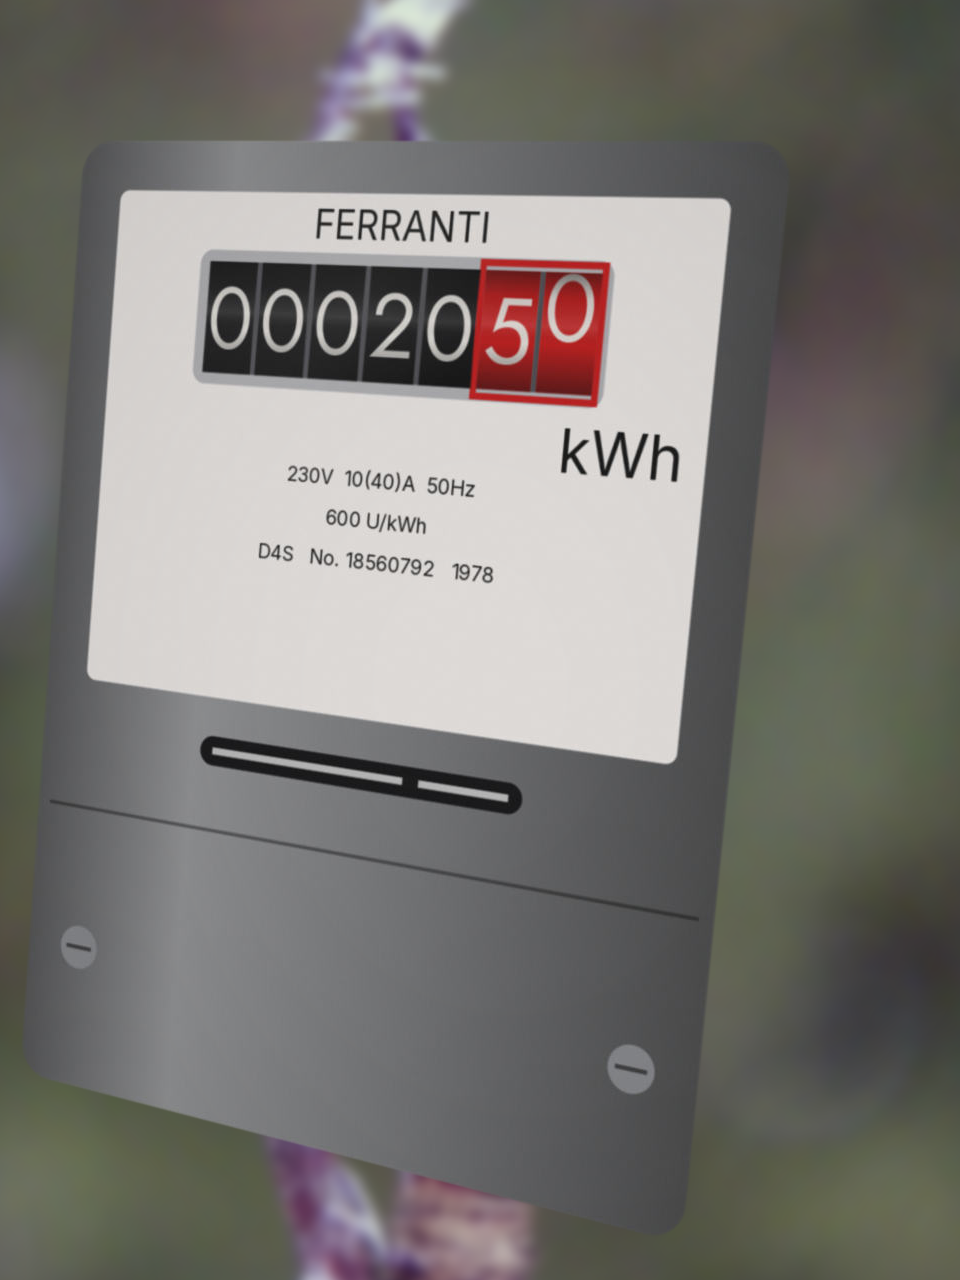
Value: kWh 20.50
